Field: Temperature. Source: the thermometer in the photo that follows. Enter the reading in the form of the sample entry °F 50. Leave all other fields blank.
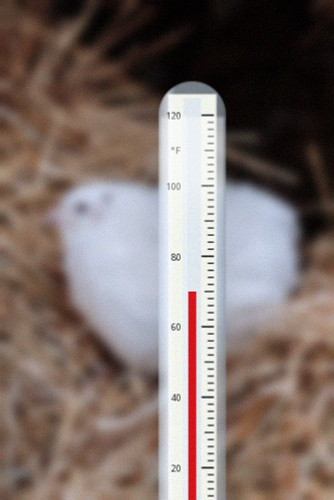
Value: °F 70
